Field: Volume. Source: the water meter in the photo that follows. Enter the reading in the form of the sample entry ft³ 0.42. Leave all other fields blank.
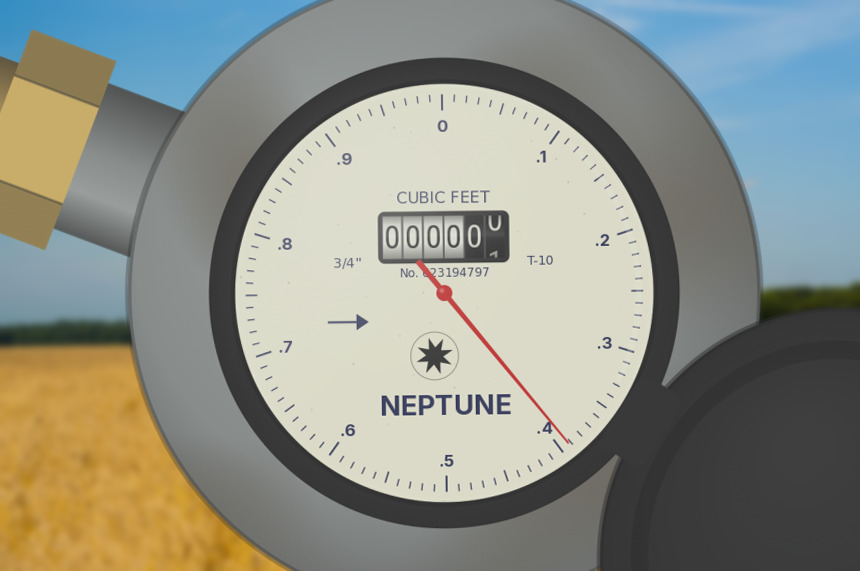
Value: ft³ 0.39
